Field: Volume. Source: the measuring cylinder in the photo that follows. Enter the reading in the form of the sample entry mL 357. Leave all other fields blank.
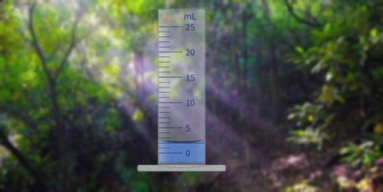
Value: mL 2
